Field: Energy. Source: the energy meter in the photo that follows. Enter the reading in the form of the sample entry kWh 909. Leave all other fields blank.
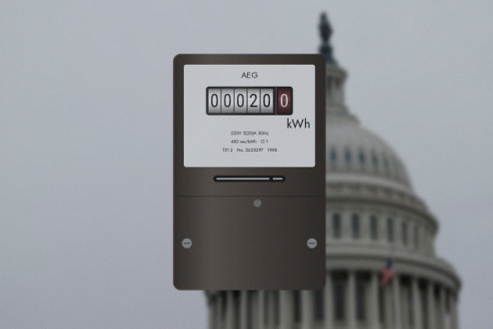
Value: kWh 20.0
